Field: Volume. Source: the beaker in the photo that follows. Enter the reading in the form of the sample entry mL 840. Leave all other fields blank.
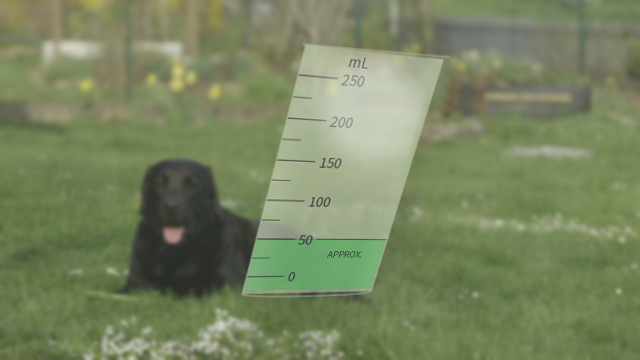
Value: mL 50
